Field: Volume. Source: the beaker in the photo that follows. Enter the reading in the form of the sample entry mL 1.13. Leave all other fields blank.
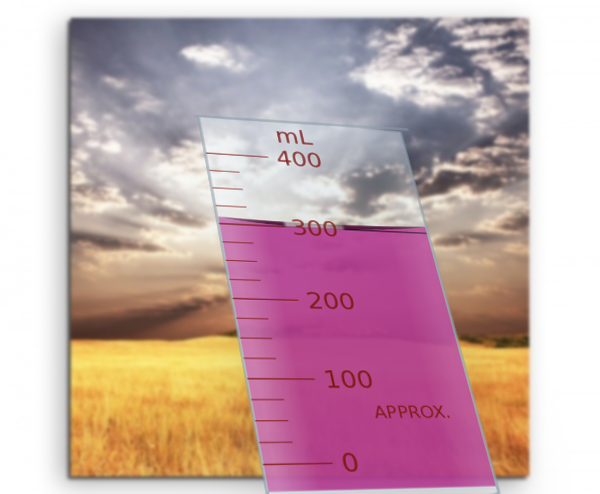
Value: mL 300
